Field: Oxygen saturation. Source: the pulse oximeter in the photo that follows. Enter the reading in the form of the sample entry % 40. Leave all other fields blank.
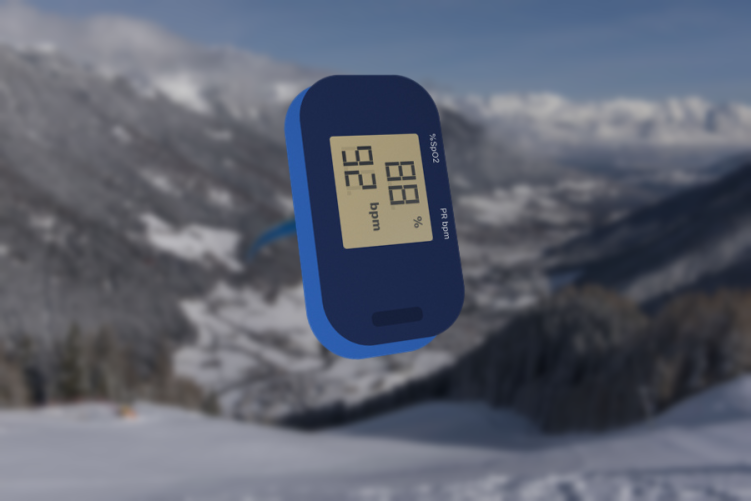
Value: % 88
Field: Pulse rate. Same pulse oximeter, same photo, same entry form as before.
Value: bpm 92
